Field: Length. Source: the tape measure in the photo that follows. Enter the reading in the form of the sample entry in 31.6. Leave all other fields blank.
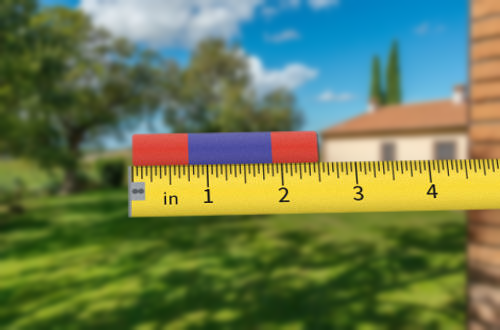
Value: in 2.5
